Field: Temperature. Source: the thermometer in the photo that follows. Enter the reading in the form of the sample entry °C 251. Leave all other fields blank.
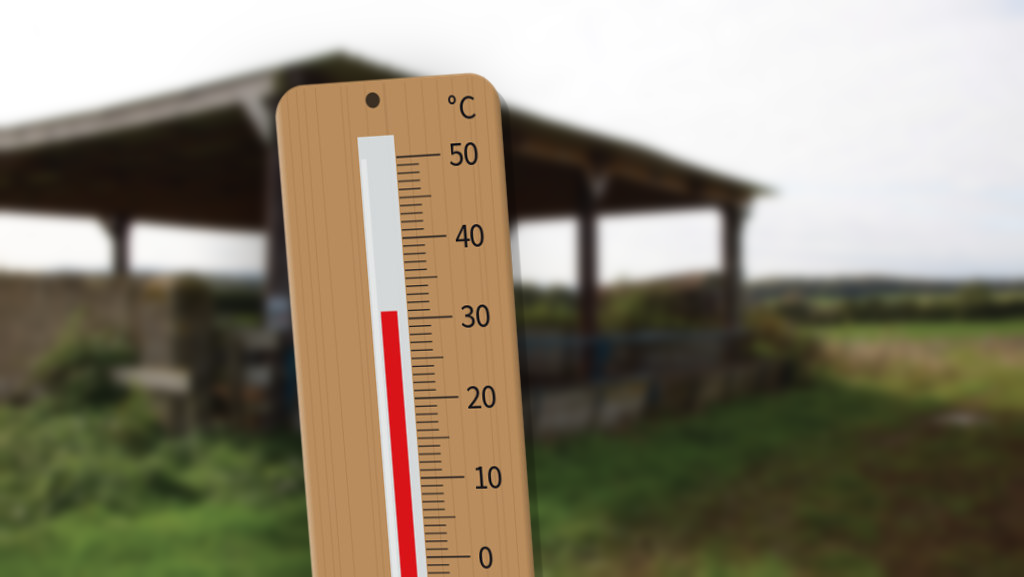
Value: °C 31
